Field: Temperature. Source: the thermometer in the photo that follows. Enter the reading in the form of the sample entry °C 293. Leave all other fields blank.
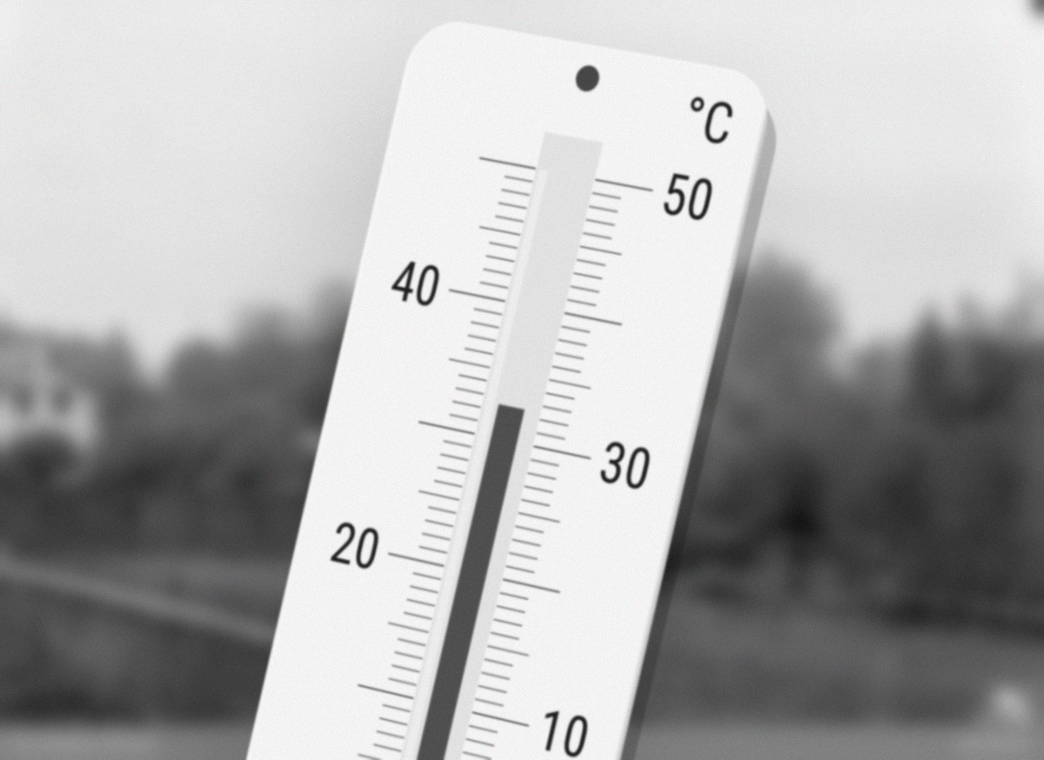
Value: °C 32.5
